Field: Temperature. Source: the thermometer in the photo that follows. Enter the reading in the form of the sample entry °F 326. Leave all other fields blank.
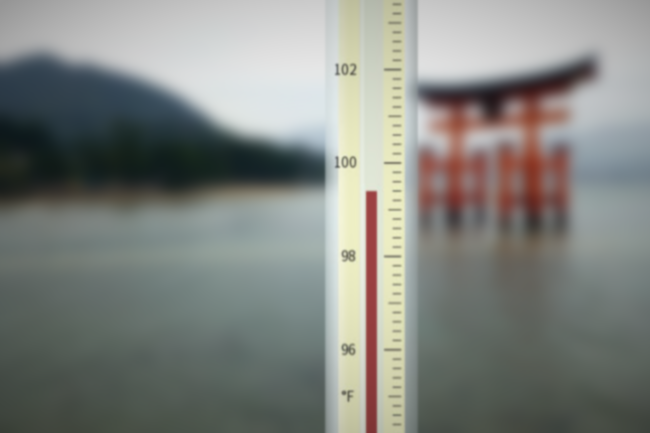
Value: °F 99.4
